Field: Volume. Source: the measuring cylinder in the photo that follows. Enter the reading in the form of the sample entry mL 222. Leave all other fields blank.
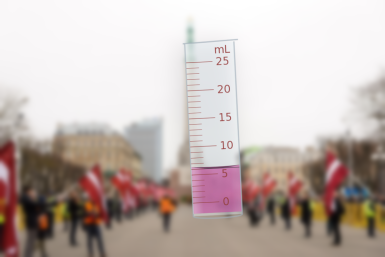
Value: mL 6
